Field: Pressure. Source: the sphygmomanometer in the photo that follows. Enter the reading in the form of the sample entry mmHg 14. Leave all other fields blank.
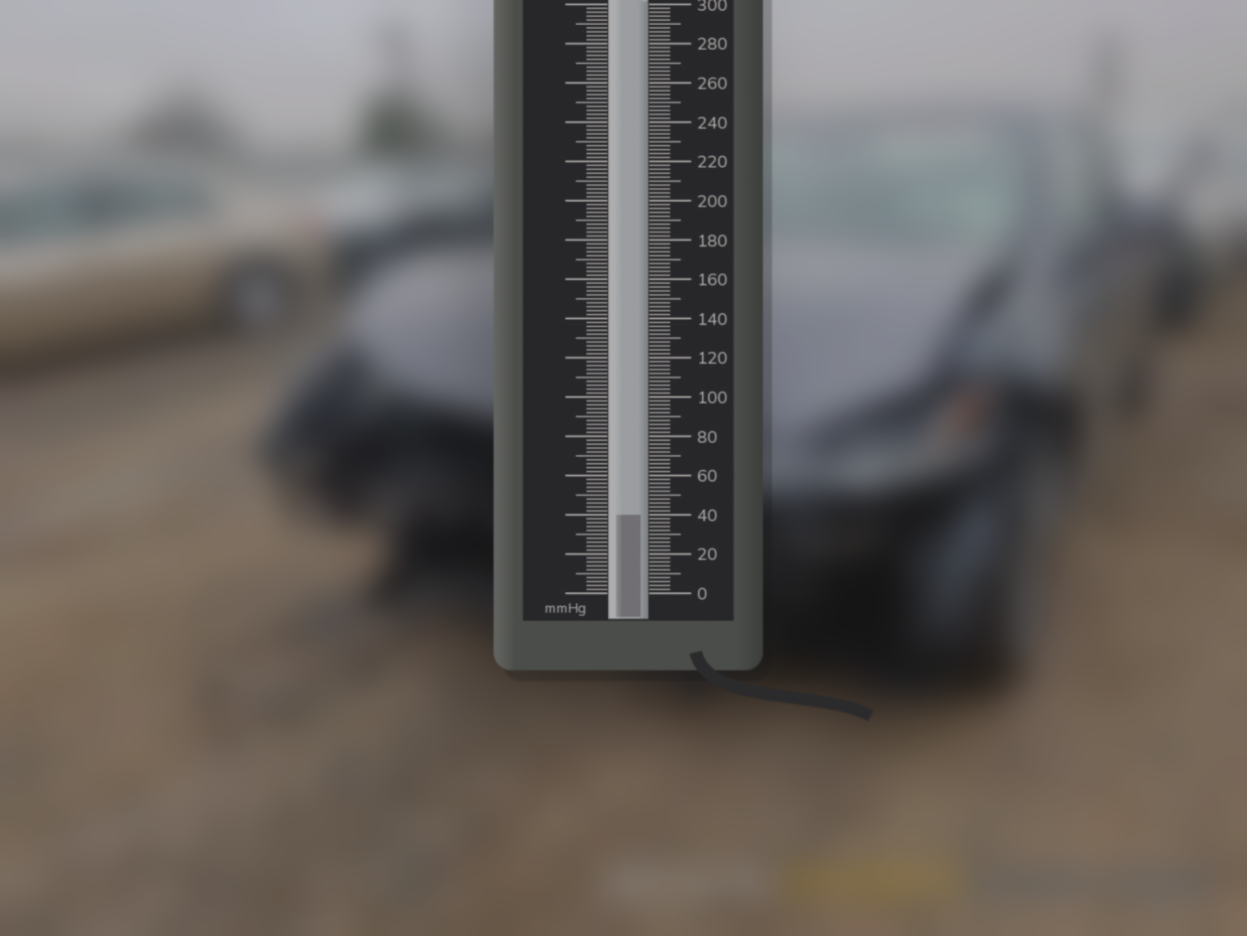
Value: mmHg 40
